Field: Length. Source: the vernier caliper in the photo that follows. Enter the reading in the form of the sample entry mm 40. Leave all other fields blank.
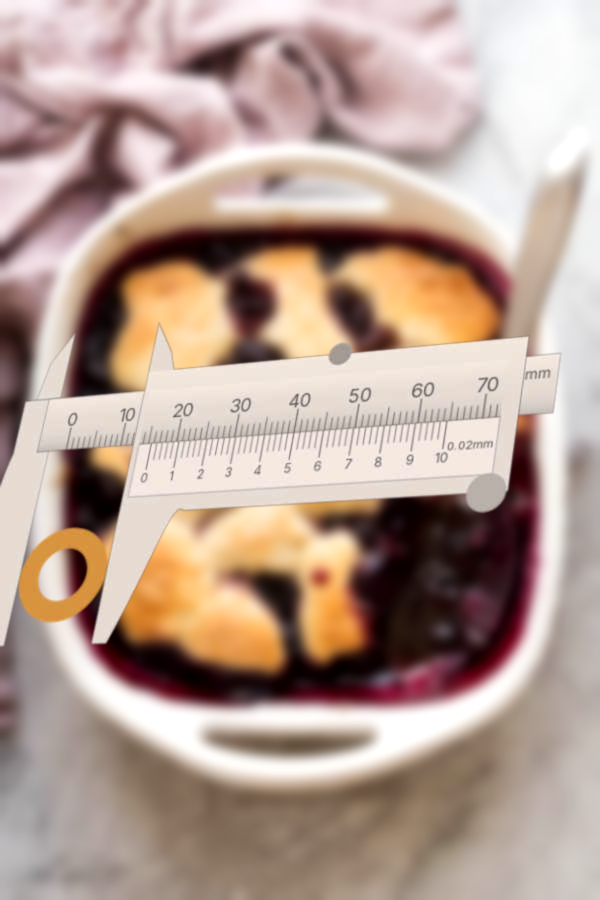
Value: mm 15.5
